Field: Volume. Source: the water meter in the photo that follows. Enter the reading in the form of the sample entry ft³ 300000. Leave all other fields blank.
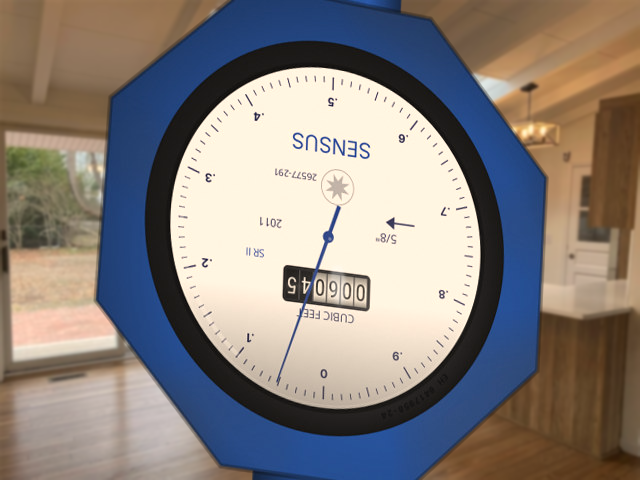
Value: ft³ 6045.05
